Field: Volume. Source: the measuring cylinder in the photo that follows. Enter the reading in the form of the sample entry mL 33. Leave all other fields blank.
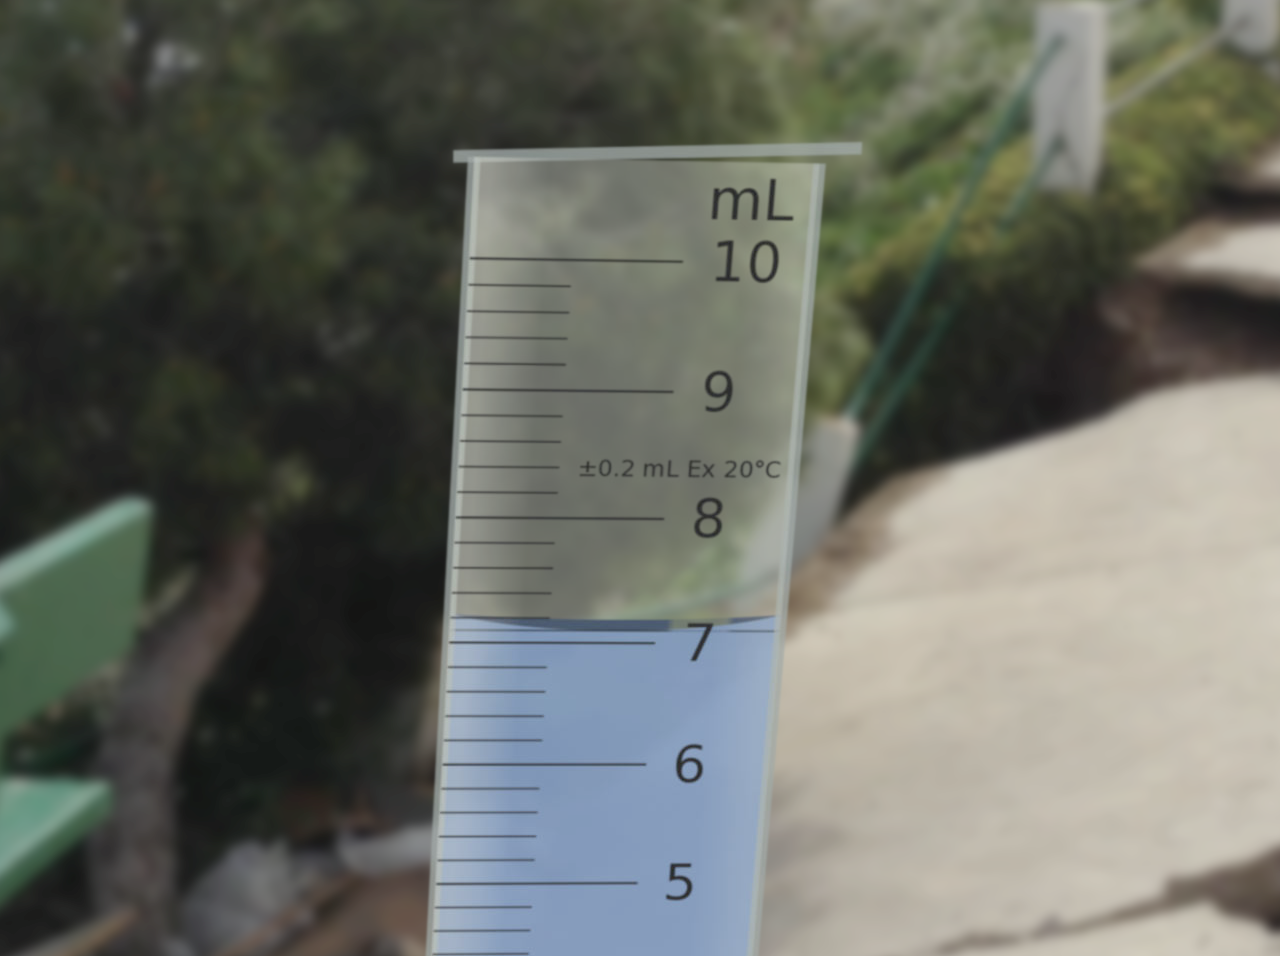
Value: mL 7.1
